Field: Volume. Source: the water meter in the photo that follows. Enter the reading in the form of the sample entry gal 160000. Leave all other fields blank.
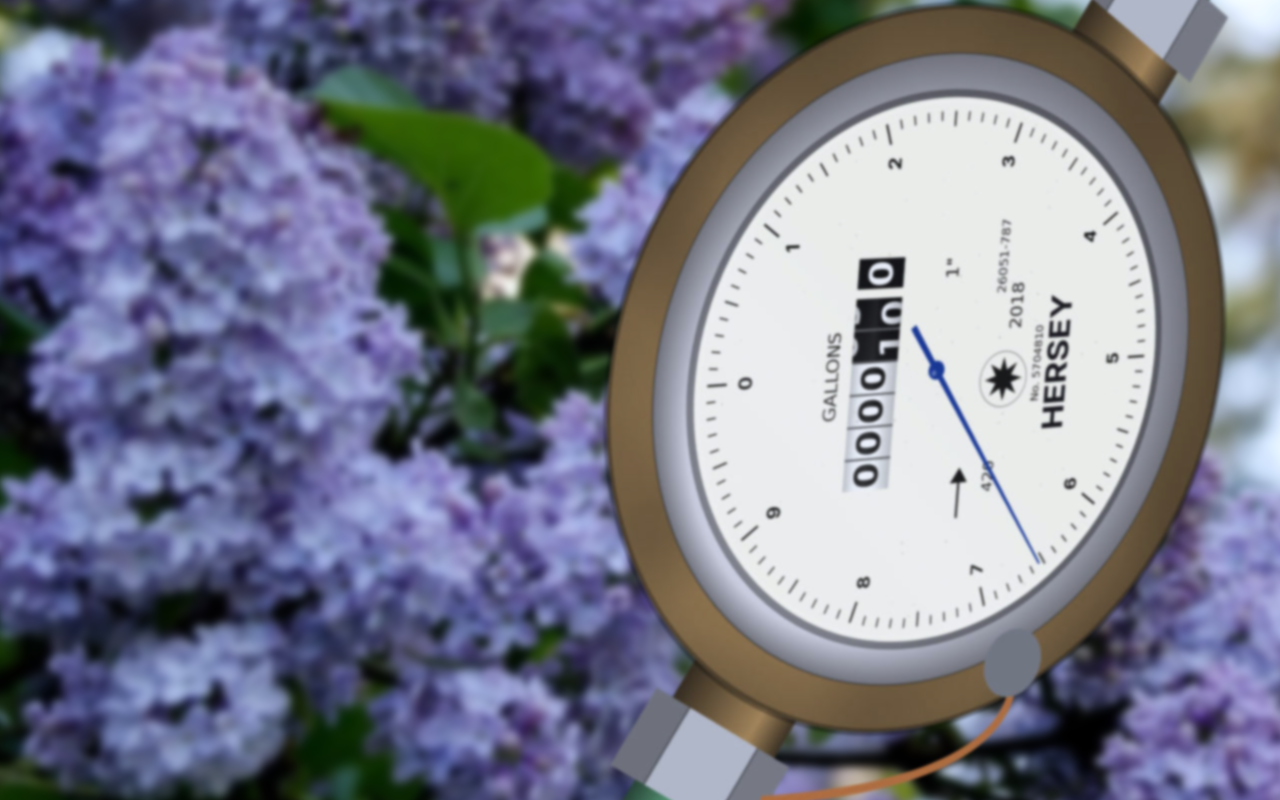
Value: gal 96.5
